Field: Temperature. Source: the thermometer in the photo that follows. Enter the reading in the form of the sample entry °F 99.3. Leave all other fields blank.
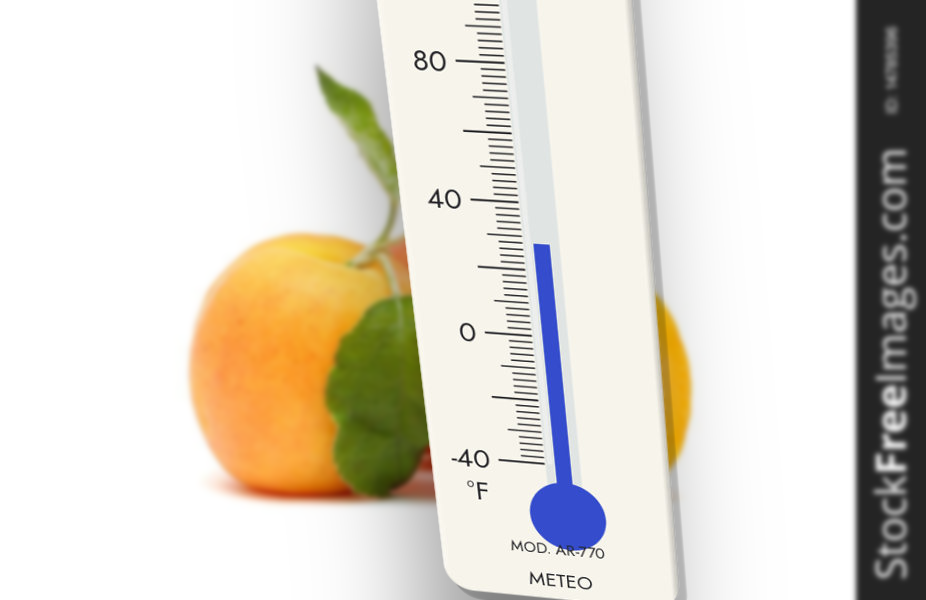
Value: °F 28
